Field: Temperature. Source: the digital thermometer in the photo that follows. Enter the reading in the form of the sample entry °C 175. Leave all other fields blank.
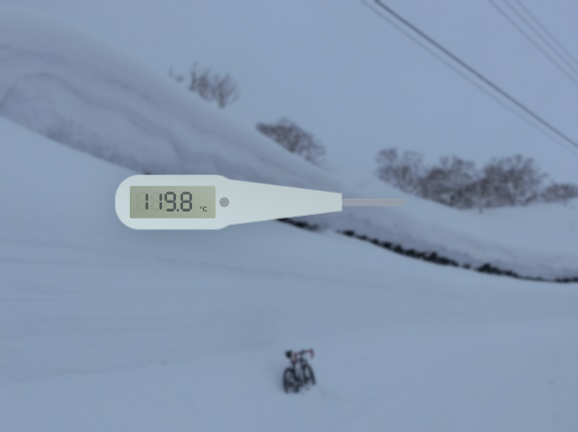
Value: °C 119.8
